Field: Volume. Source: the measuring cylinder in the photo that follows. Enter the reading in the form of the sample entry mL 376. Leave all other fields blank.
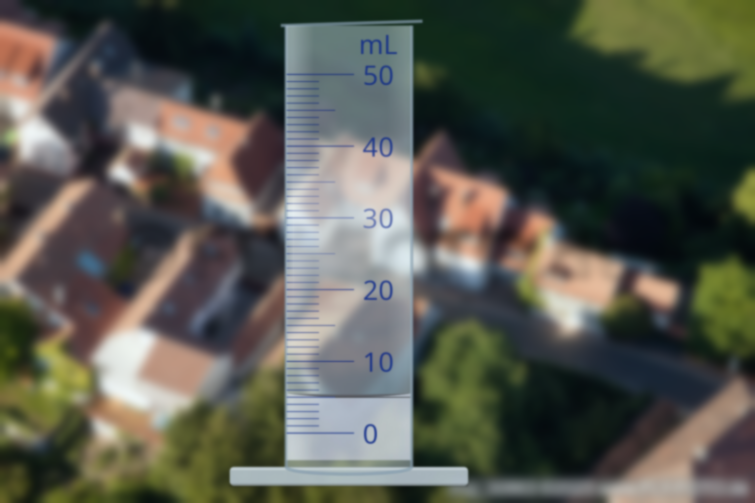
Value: mL 5
